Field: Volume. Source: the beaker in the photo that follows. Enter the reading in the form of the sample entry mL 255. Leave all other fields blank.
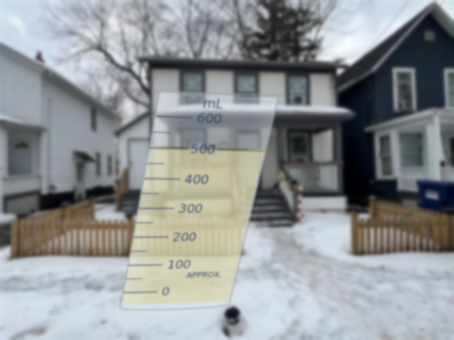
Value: mL 500
